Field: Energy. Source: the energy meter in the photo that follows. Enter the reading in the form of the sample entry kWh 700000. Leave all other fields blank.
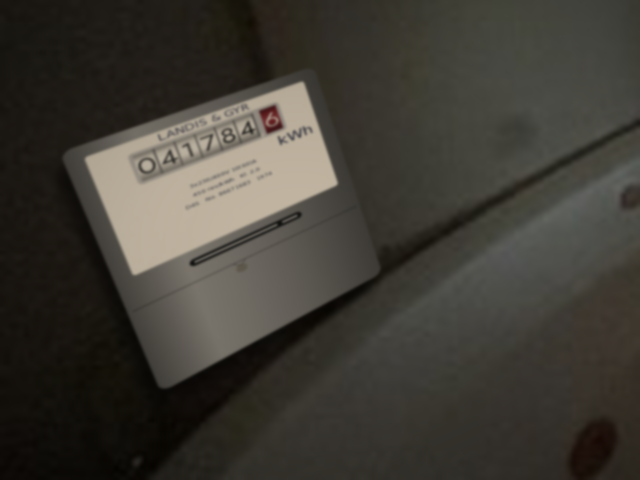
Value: kWh 41784.6
